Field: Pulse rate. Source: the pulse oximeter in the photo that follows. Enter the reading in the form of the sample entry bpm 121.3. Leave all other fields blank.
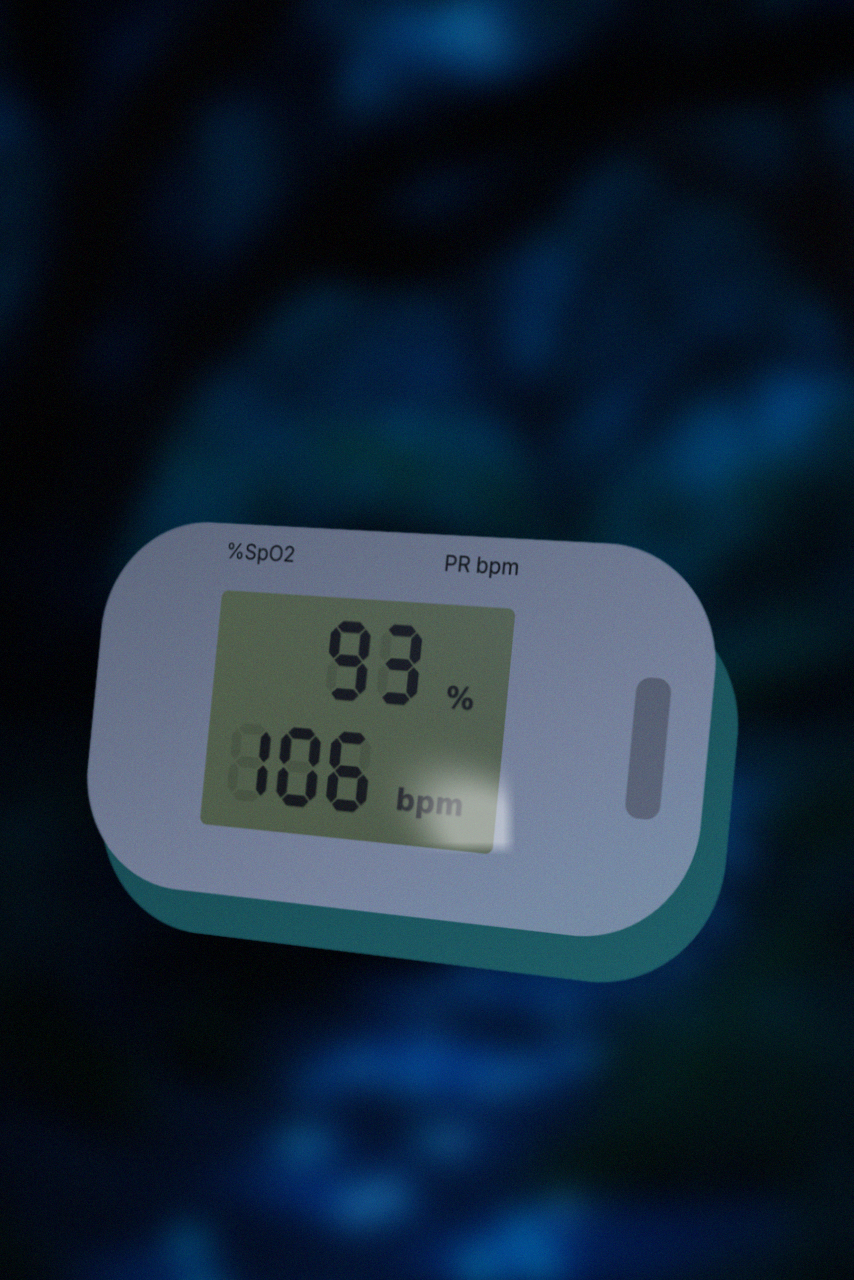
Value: bpm 106
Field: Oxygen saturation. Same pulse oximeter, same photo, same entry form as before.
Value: % 93
